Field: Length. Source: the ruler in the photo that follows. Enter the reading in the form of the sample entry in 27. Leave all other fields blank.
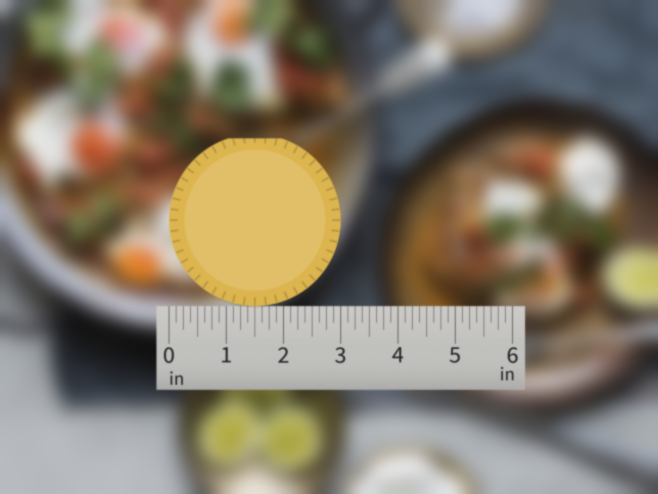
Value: in 3
